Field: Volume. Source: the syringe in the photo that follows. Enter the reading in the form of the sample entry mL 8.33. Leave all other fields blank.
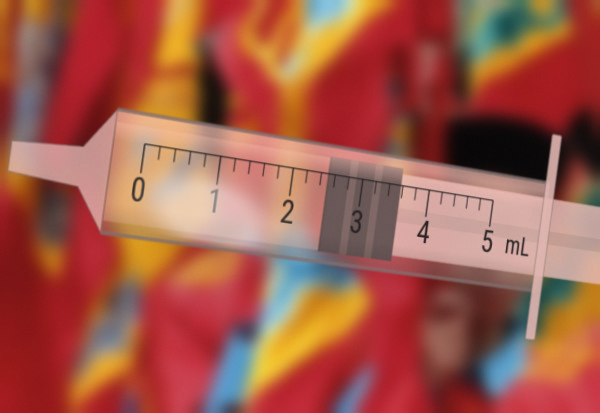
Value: mL 2.5
